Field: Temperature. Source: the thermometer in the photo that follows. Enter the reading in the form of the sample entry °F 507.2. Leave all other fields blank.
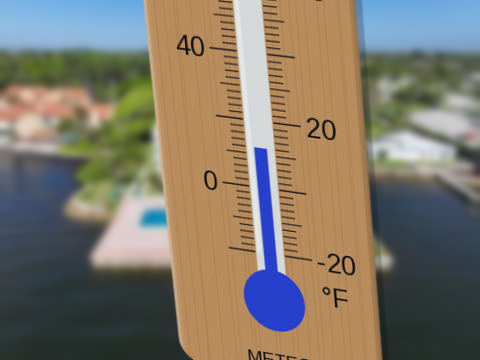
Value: °F 12
